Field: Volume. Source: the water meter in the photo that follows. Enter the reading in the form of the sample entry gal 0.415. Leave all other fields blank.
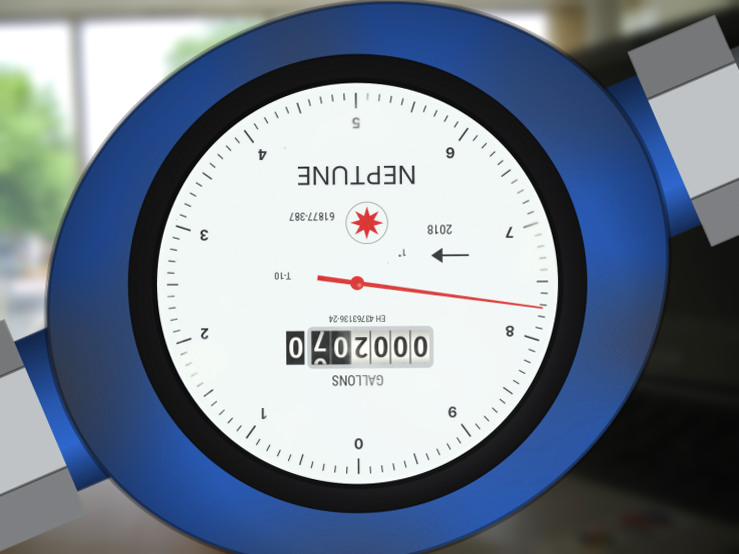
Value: gal 2067.7
